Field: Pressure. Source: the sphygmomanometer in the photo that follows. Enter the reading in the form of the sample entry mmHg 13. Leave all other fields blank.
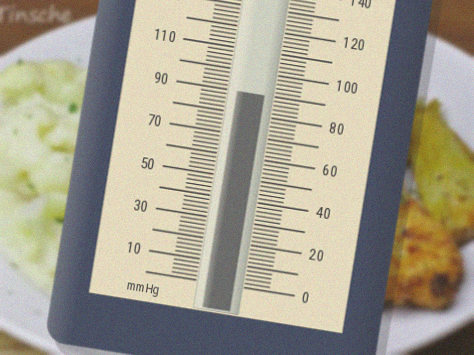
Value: mmHg 90
